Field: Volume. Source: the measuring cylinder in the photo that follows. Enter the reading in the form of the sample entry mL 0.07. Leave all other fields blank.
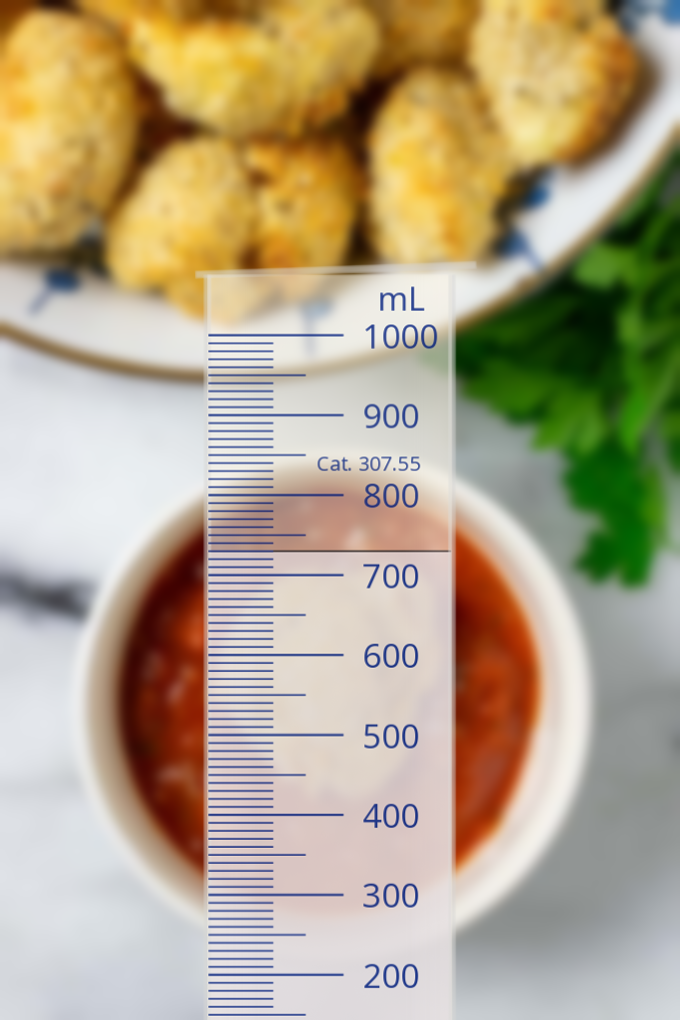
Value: mL 730
